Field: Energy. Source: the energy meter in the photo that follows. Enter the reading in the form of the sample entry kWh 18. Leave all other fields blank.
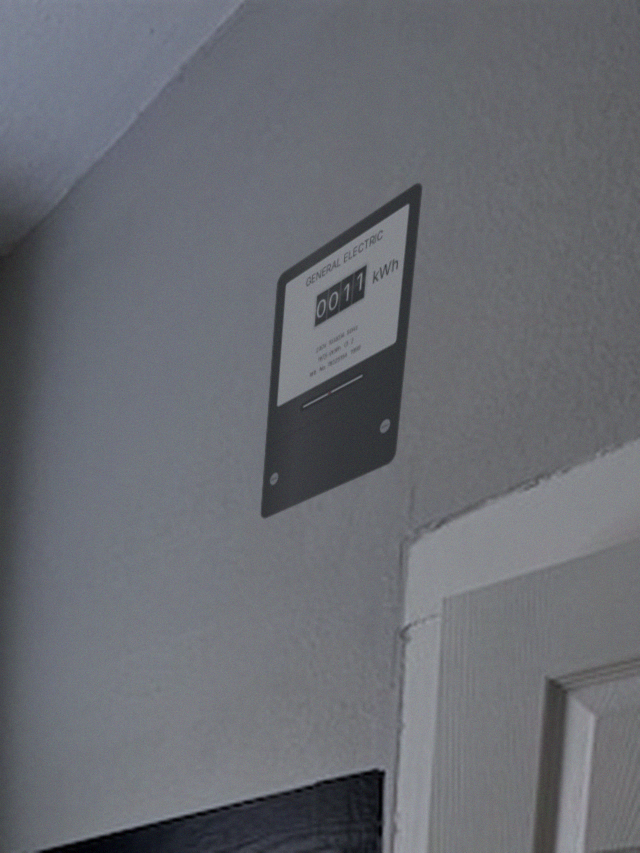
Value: kWh 11
